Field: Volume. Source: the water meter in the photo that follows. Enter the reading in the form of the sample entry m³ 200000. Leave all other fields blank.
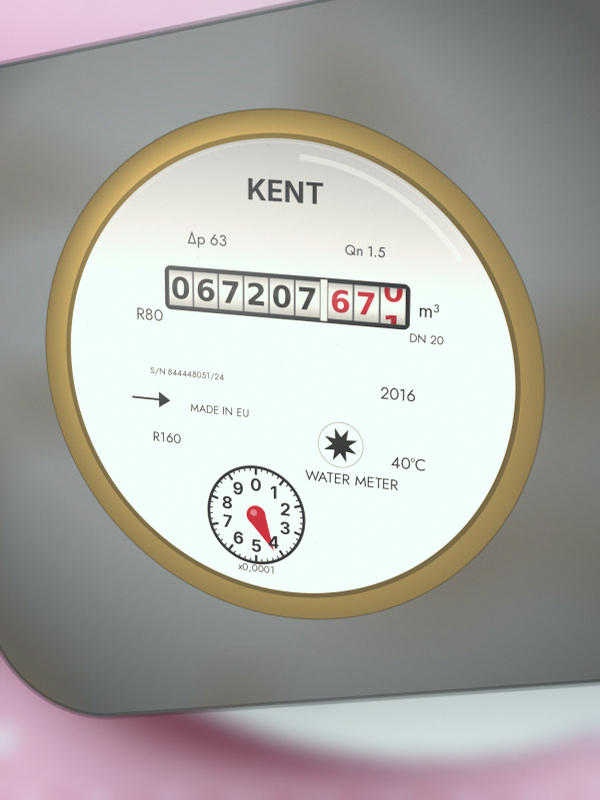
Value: m³ 67207.6704
